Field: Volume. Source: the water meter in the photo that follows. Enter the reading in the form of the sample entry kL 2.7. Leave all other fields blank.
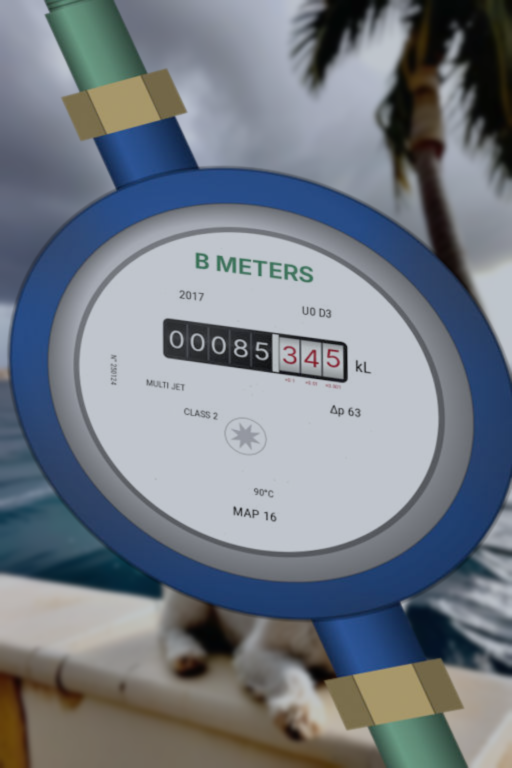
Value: kL 85.345
